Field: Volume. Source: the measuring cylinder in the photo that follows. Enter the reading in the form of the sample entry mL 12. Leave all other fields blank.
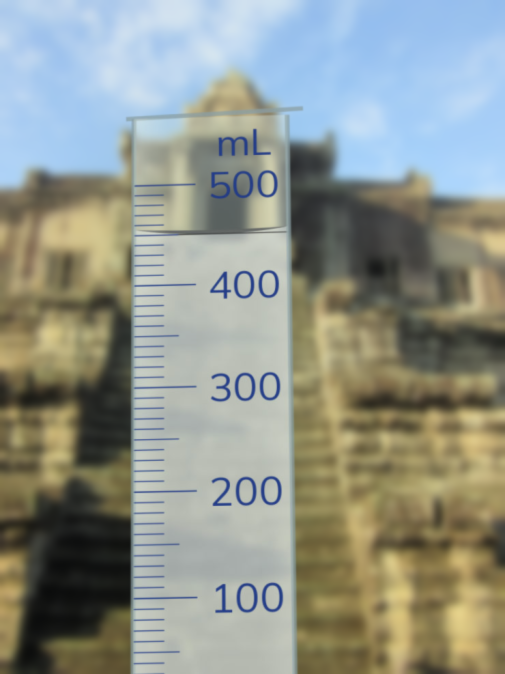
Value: mL 450
